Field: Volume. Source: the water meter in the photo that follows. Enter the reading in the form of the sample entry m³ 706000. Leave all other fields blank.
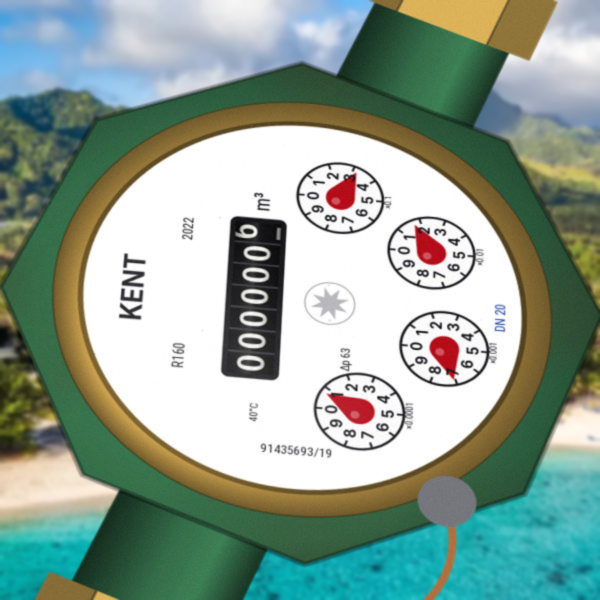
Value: m³ 6.3170
